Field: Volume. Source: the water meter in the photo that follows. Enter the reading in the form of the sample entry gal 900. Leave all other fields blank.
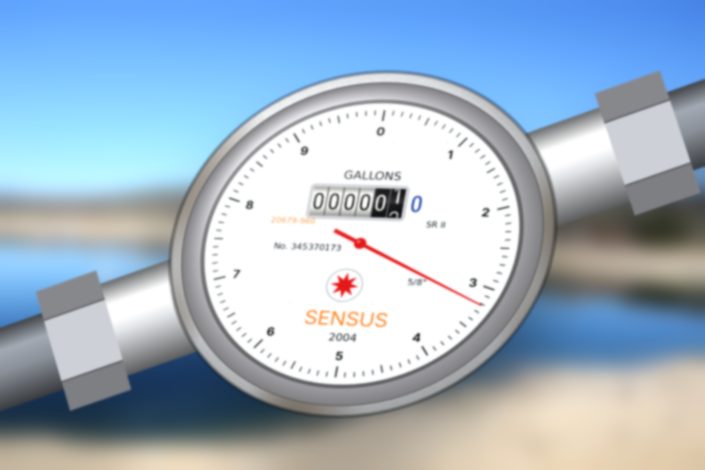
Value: gal 13.2
